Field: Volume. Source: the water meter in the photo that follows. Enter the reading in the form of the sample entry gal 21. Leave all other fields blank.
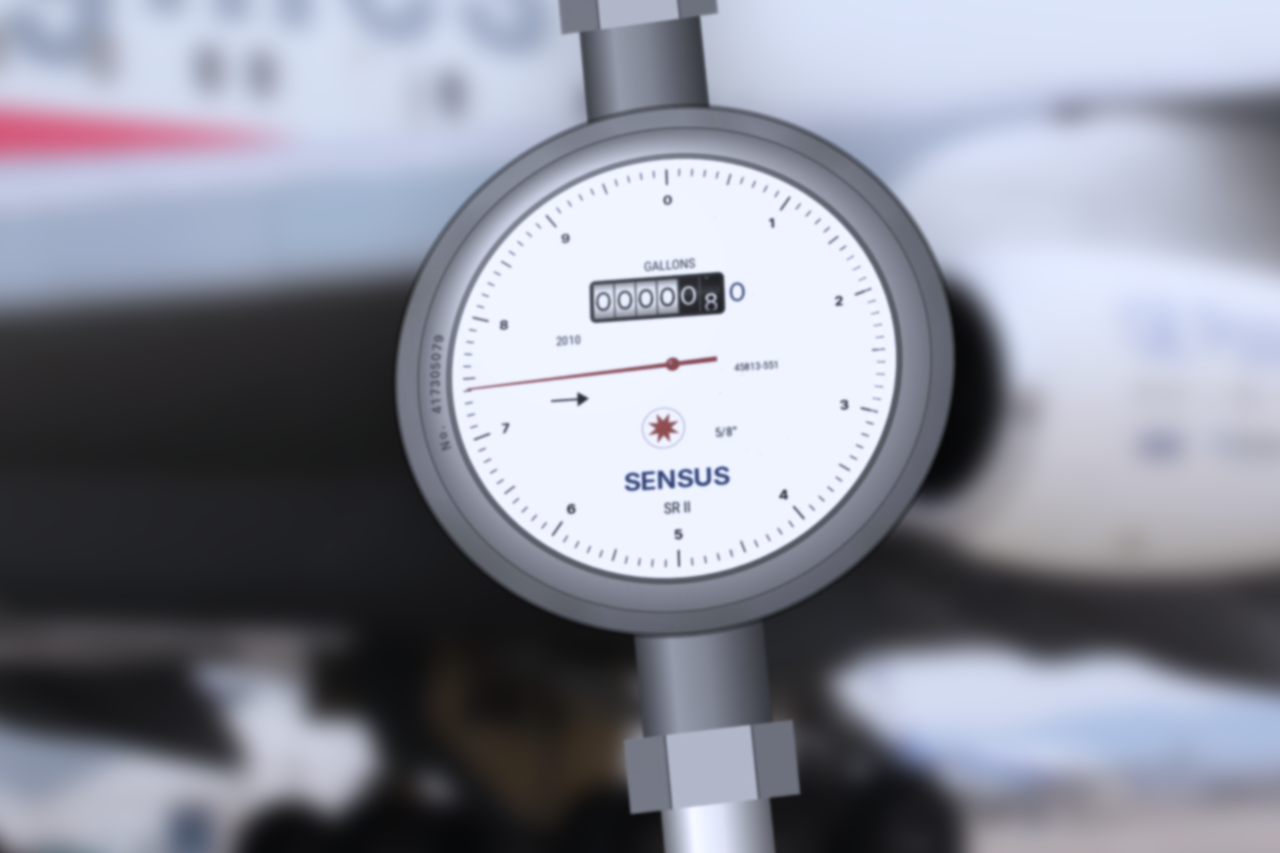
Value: gal 77.4
